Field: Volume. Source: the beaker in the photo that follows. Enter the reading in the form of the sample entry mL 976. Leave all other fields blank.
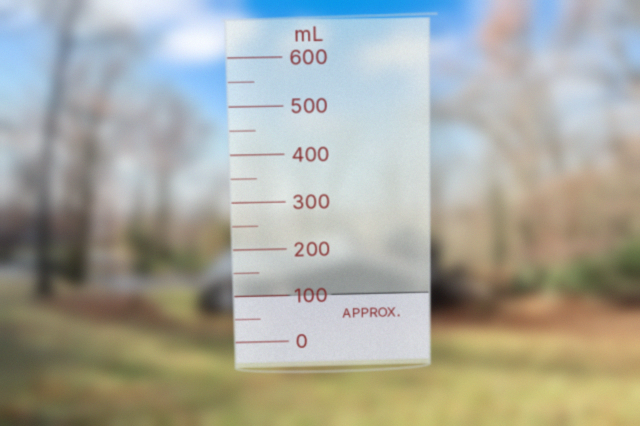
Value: mL 100
